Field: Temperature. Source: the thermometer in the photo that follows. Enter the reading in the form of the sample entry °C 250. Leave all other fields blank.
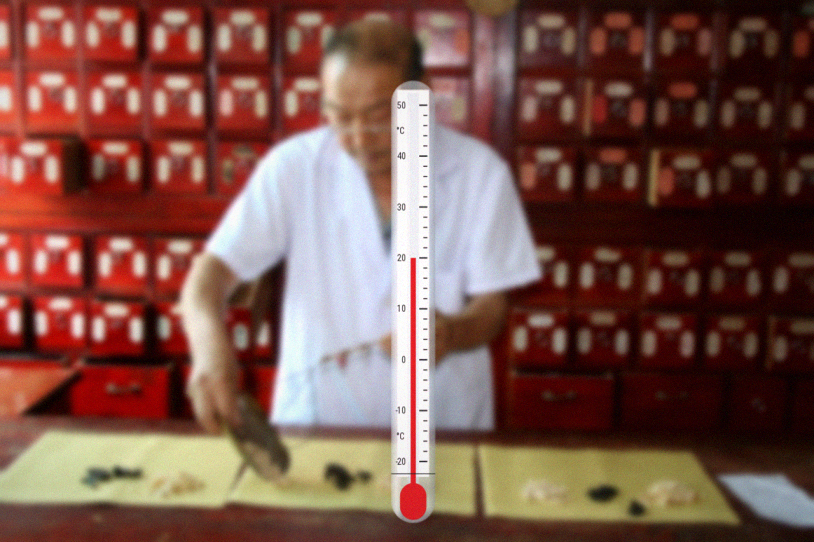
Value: °C 20
